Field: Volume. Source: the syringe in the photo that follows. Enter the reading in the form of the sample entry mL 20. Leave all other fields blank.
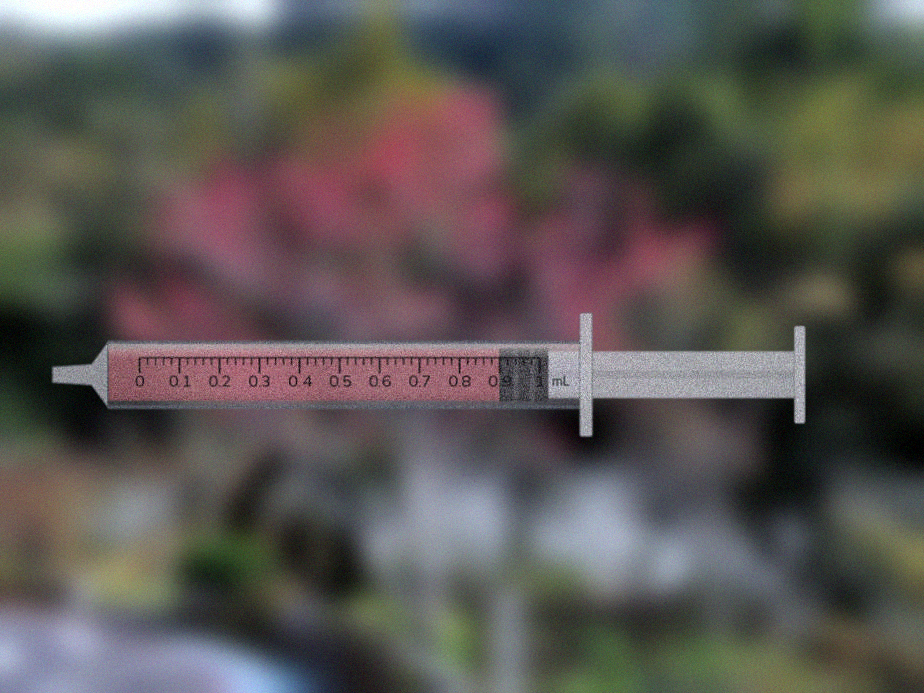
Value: mL 0.9
